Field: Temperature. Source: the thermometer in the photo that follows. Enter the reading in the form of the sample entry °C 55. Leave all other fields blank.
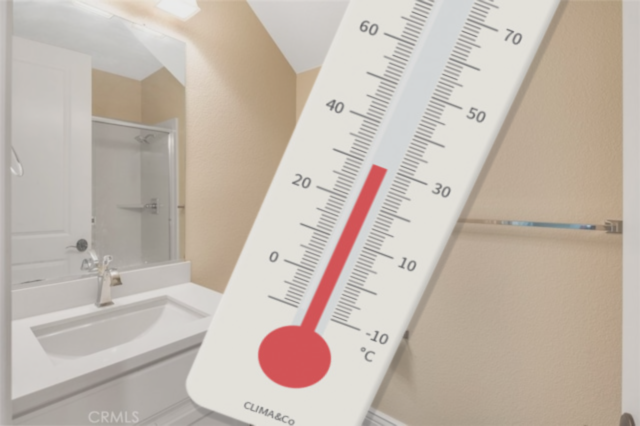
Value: °C 30
